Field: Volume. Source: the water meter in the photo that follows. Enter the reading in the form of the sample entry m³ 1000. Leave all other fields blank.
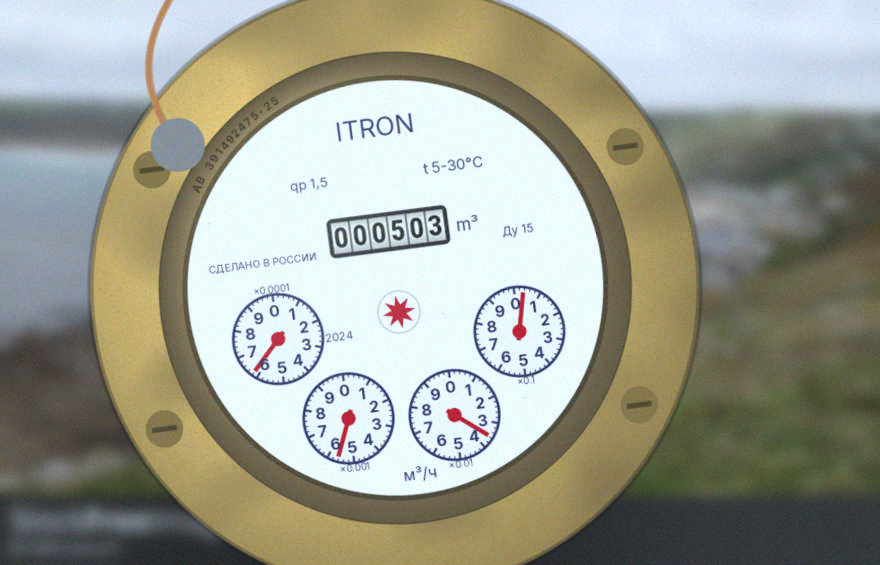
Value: m³ 503.0356
